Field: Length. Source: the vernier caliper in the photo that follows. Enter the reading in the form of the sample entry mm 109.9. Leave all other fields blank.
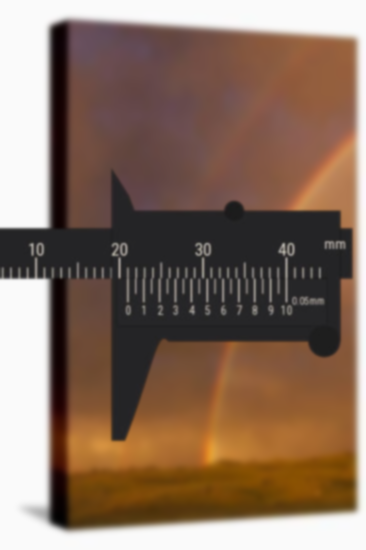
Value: mm 21.0
